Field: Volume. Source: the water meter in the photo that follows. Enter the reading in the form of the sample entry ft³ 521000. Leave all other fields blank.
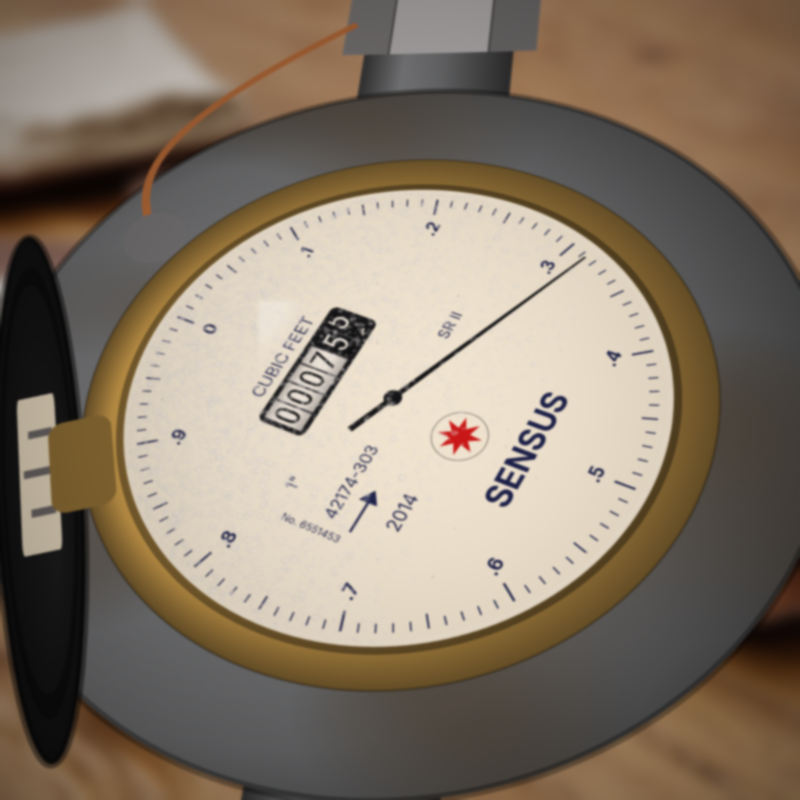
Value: ft³ 755.31
